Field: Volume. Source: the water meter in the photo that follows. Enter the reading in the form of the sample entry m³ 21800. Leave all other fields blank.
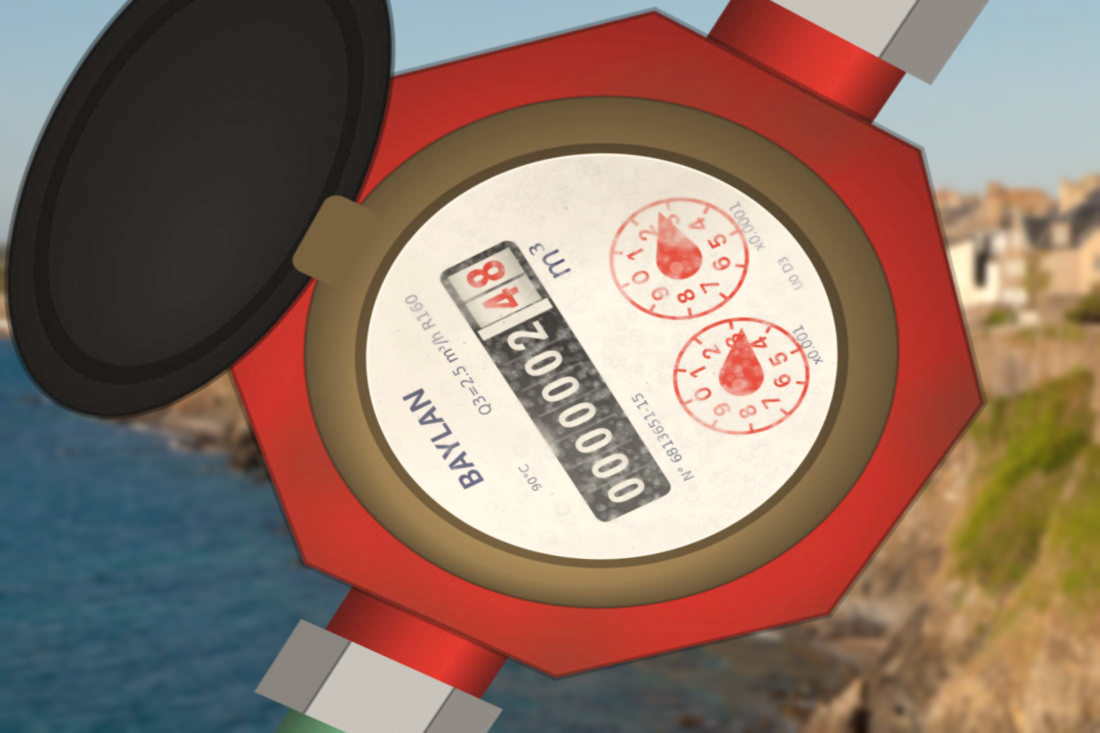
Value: m³ 2.4832
